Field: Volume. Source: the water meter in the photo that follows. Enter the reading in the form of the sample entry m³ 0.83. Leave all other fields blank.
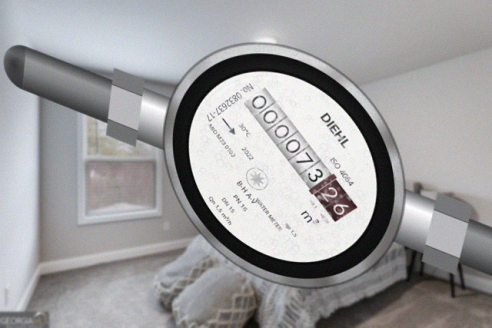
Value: m³ 73.26
